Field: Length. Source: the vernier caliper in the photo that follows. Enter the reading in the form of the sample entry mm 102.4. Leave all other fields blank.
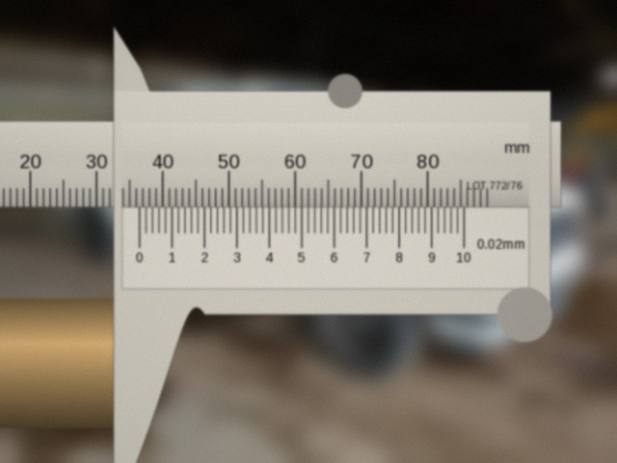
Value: mm 36.5
